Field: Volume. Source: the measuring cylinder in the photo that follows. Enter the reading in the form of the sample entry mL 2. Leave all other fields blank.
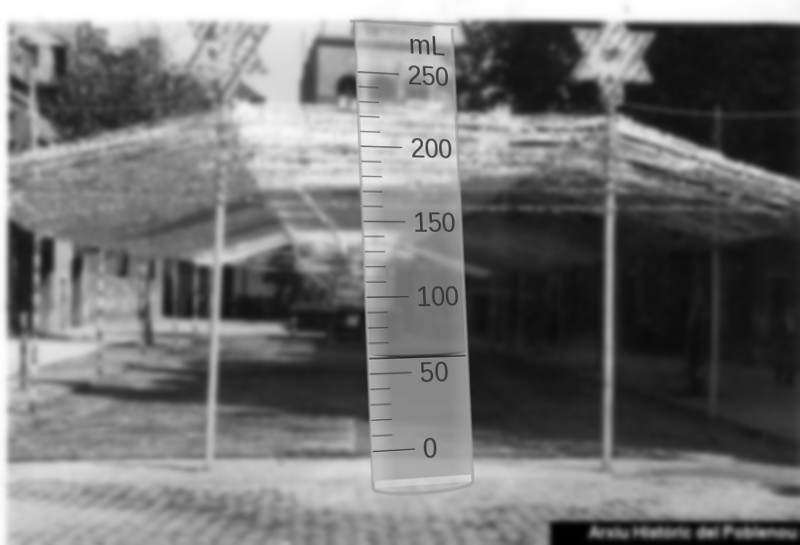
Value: mL 60
